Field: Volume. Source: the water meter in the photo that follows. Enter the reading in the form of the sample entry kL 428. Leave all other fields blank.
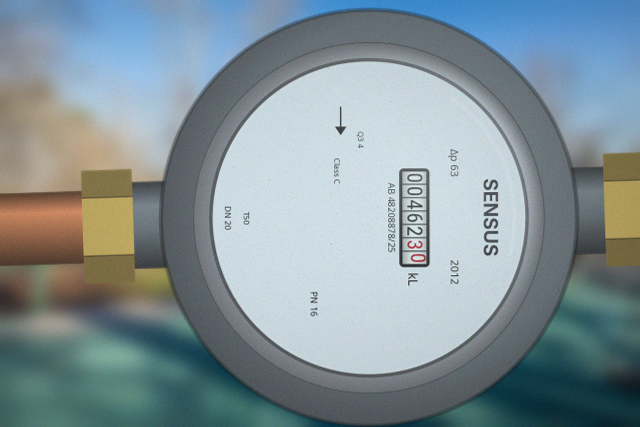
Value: kL 462.30
